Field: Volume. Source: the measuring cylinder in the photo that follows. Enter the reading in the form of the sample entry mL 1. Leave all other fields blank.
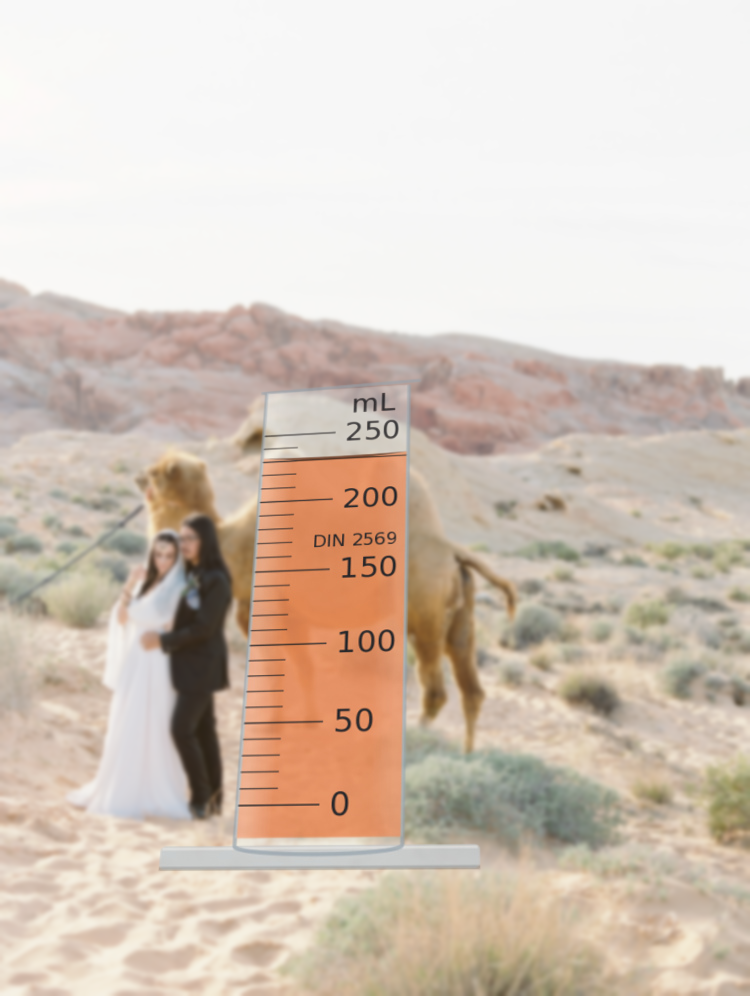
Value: mL 230
